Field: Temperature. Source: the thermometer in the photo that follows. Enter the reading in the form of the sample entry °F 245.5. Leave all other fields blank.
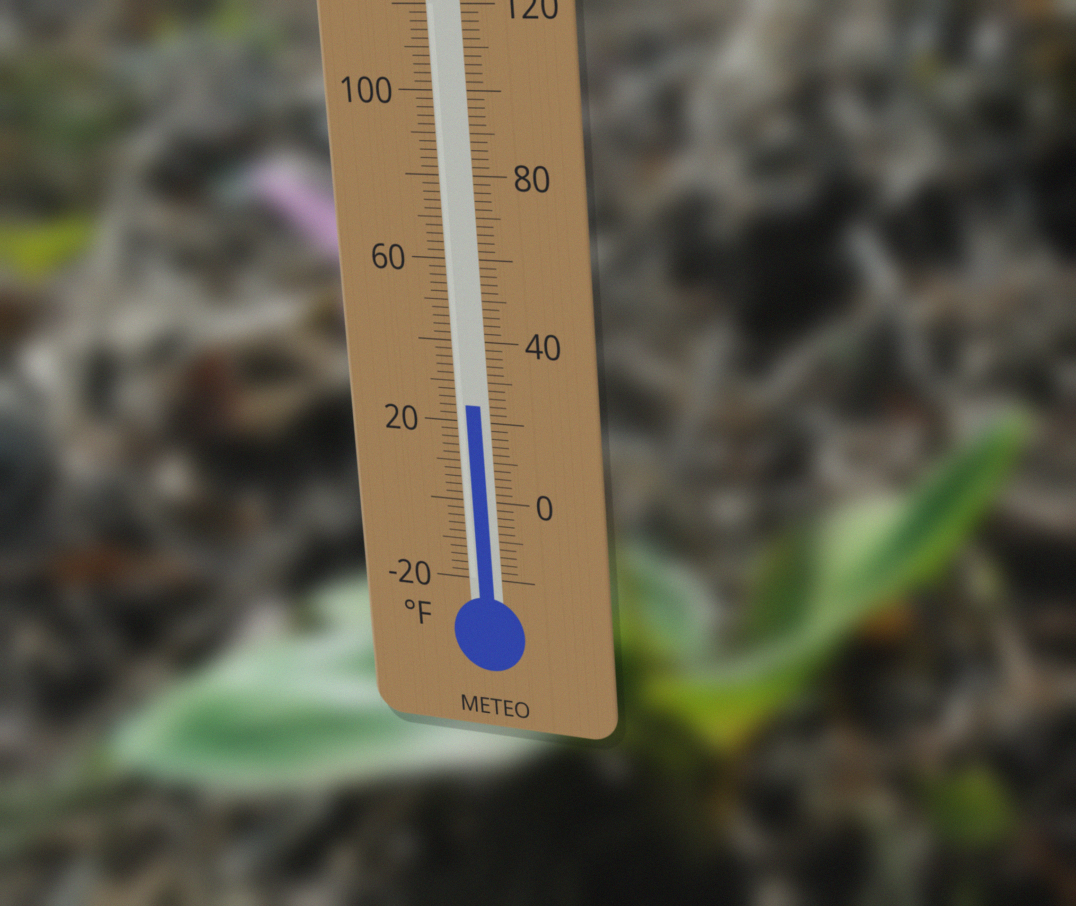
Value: °F 24
